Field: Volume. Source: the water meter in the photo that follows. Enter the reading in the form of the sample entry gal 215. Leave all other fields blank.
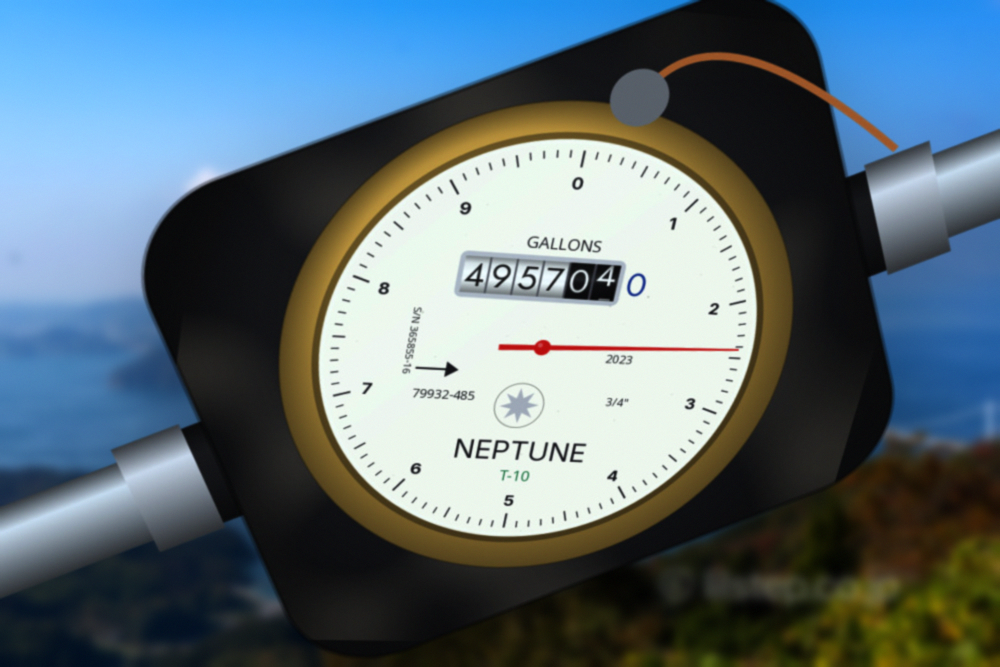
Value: gal 4957042.4
